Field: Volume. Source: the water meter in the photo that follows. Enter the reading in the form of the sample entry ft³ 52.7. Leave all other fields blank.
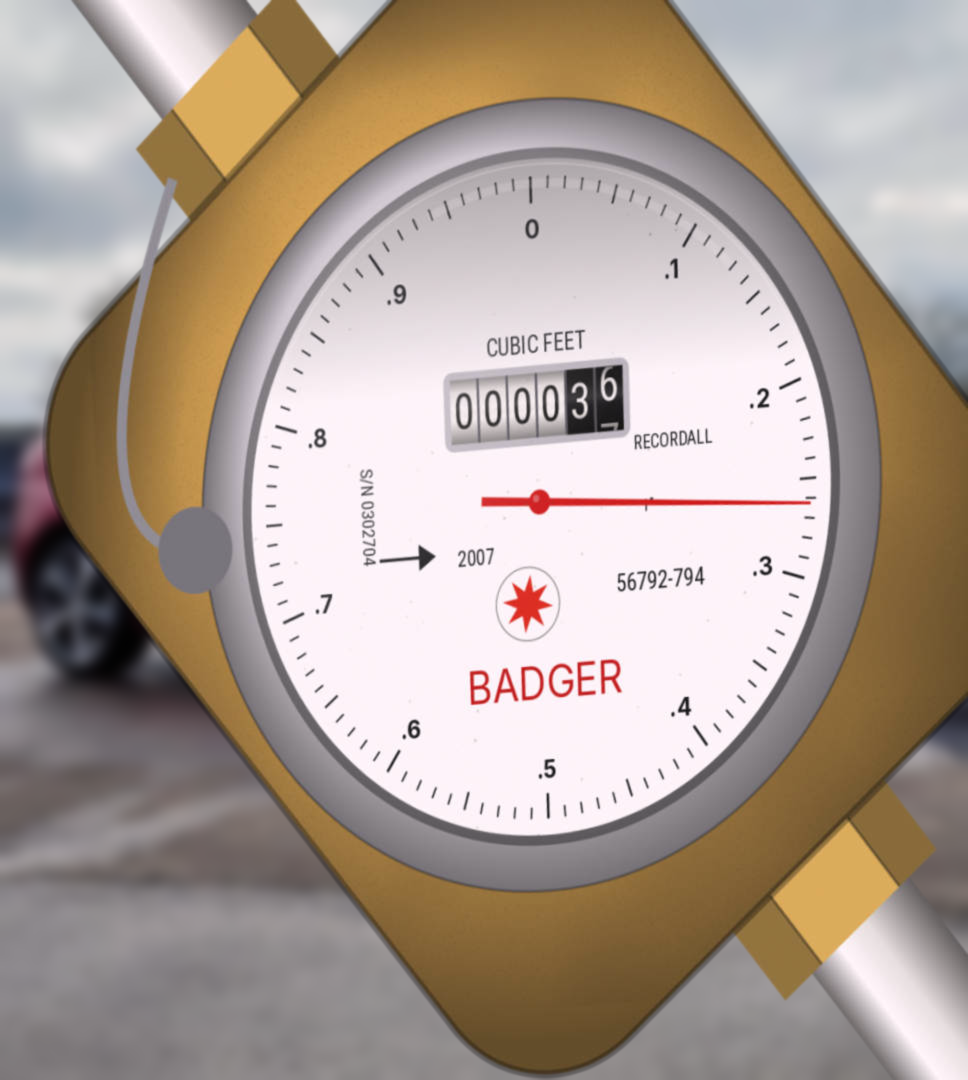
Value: ft³ 36.26
